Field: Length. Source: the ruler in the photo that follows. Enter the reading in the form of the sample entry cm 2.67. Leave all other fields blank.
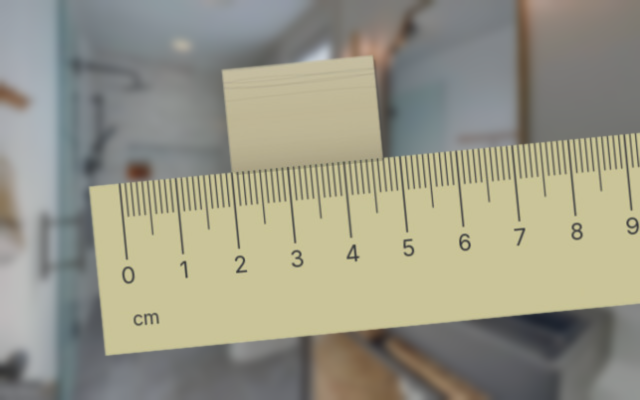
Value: cm 2.7
